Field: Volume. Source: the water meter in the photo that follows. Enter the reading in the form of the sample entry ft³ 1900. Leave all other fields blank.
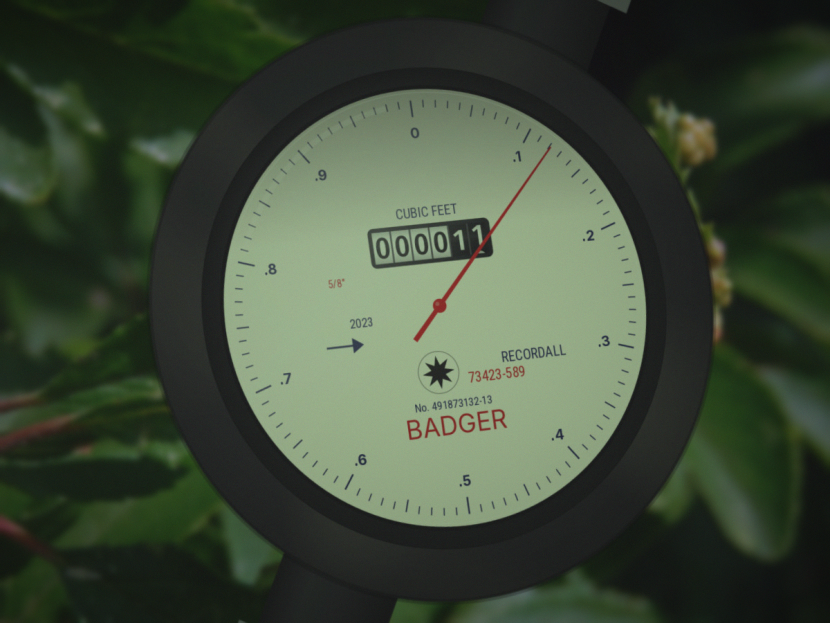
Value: ft³ 11.12
